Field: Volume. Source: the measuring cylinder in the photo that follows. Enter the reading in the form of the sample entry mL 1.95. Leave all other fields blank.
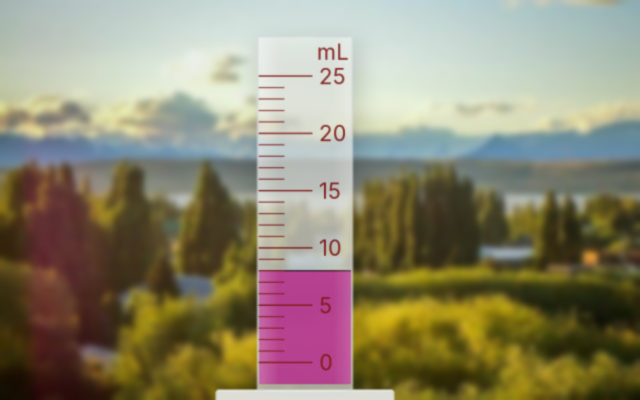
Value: mL 8
